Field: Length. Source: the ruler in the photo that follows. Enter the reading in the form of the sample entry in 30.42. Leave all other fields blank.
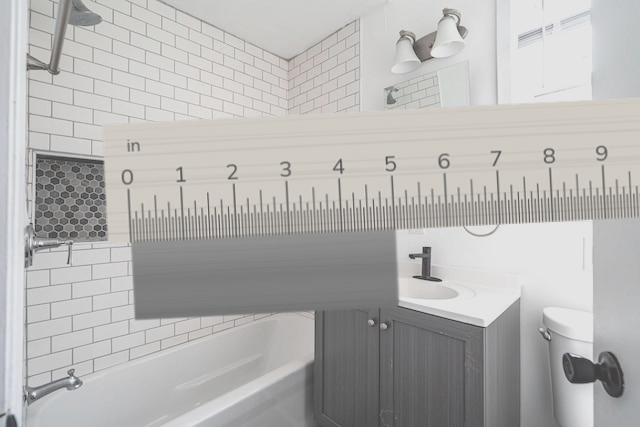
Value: in 5
